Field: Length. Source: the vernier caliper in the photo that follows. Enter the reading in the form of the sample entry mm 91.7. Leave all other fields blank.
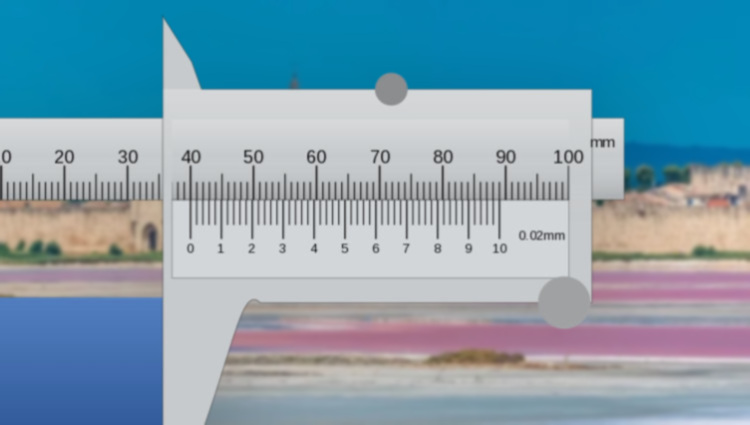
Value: mm 40.0
